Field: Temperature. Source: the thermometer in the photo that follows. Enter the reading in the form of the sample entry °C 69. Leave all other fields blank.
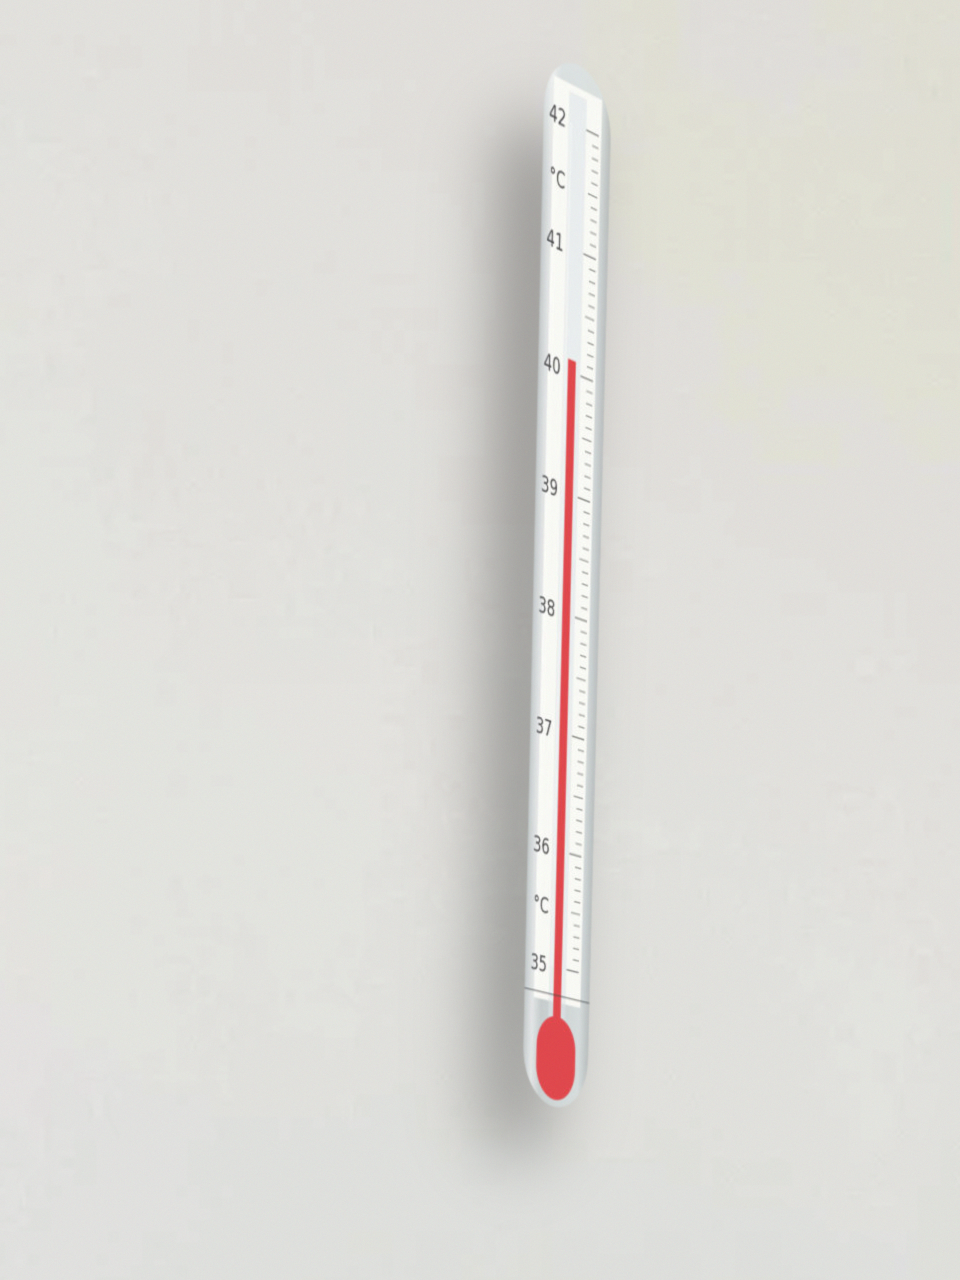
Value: °C 40.1
